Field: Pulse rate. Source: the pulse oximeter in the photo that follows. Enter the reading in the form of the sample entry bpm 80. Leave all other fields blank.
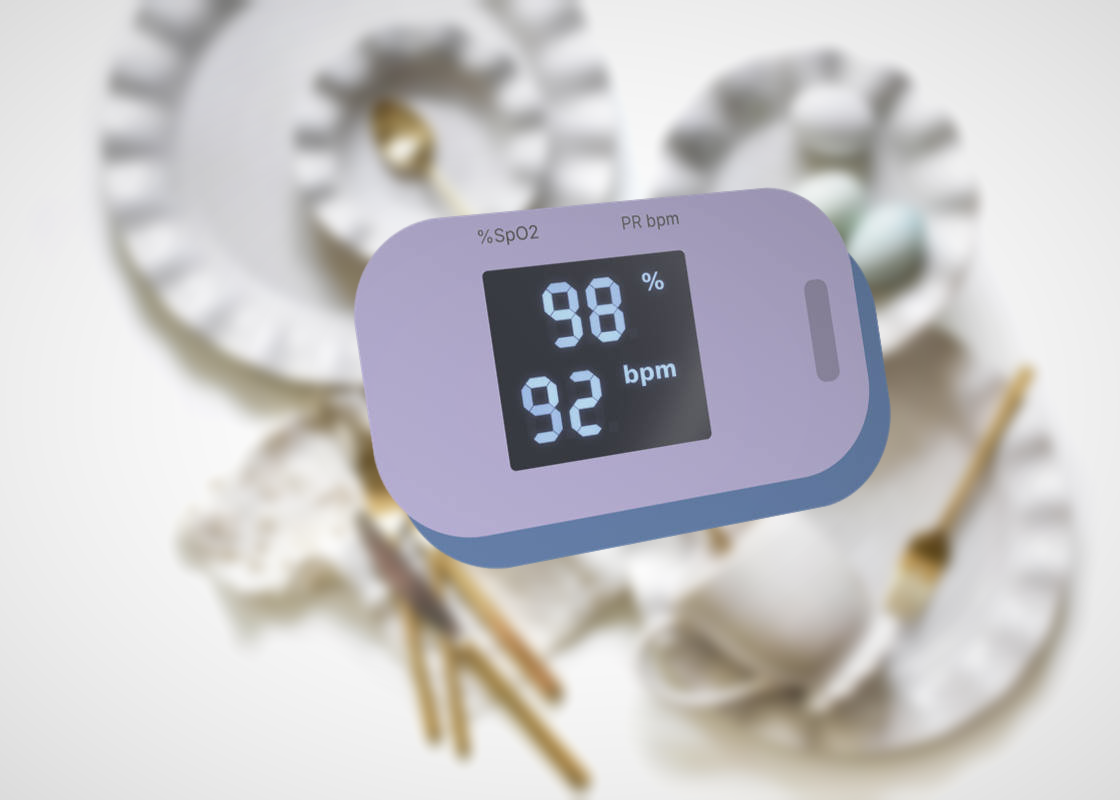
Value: bpm 92
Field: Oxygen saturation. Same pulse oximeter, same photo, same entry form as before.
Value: % 98
